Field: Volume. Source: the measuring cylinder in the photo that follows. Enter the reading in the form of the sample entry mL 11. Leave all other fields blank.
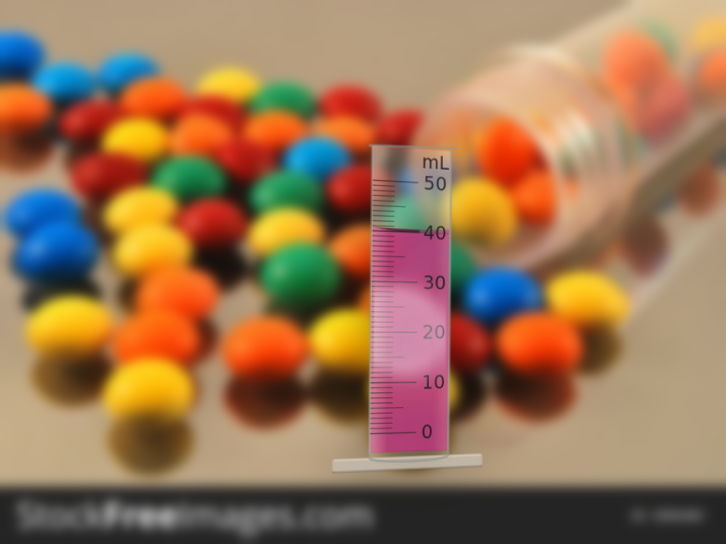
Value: mL 40
